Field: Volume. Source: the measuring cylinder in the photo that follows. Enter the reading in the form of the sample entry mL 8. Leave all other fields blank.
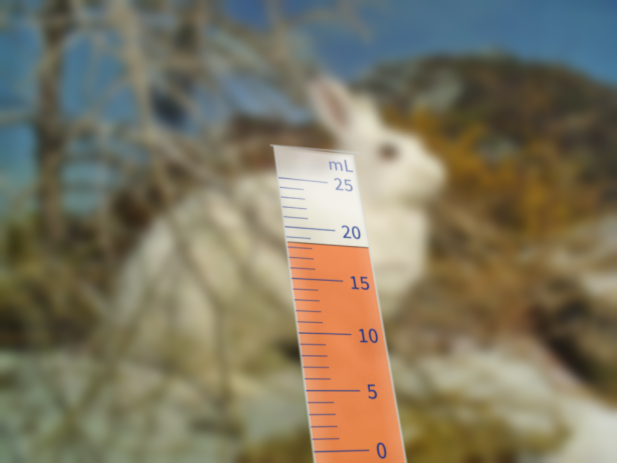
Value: mL 18.5
